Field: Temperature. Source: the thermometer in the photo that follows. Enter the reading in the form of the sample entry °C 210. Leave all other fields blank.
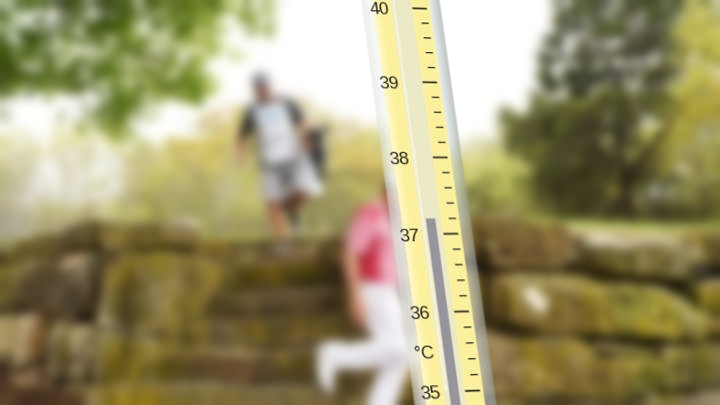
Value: °C 37.2
